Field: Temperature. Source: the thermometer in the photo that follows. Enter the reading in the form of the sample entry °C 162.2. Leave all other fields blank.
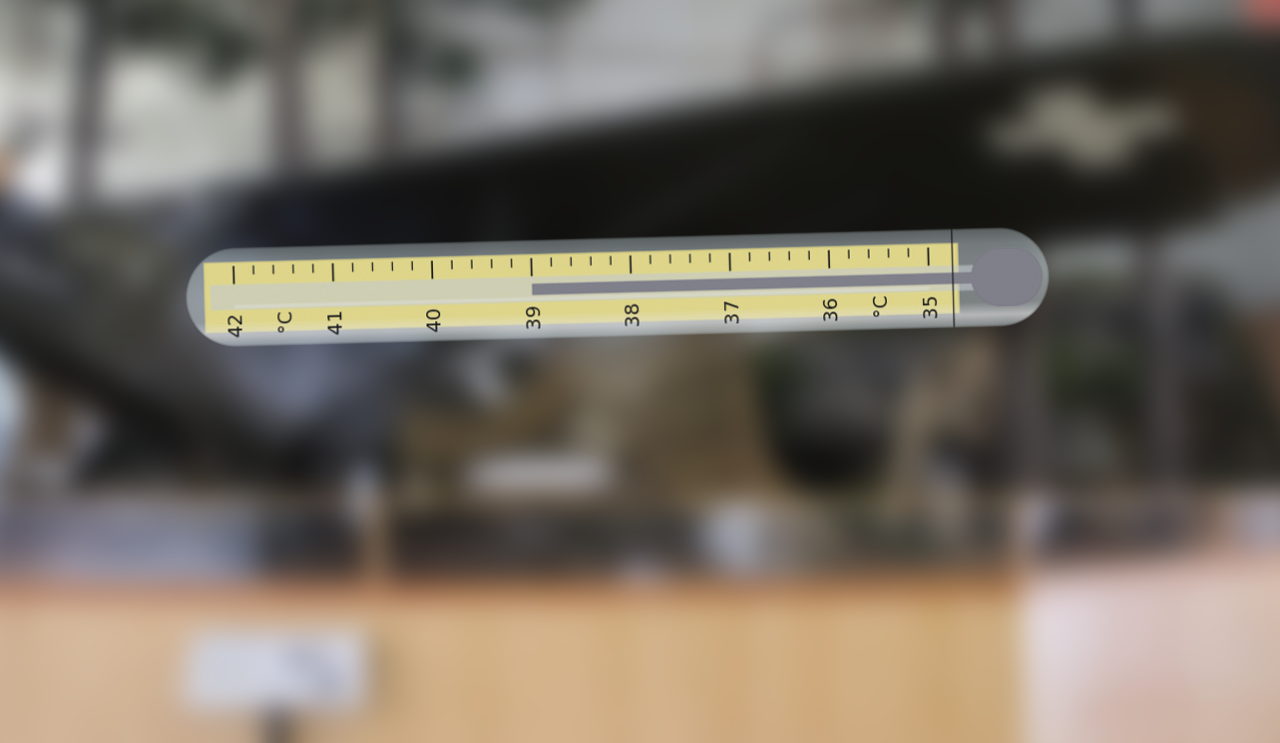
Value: °C 39
